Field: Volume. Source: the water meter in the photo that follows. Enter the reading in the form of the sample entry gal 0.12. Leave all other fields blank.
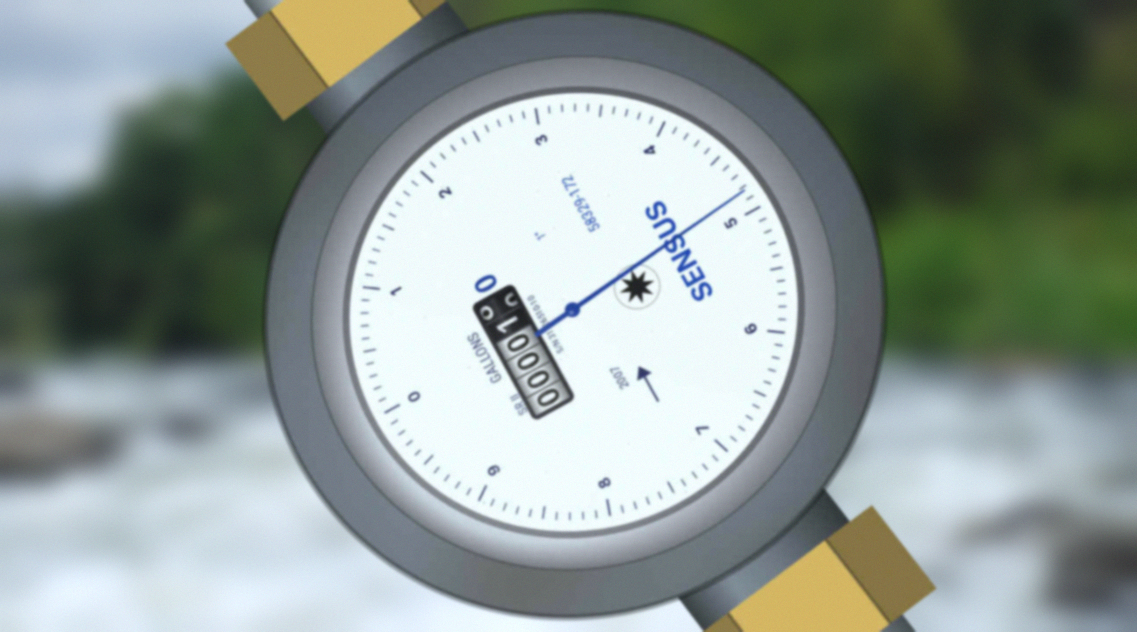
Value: gal 184.8
